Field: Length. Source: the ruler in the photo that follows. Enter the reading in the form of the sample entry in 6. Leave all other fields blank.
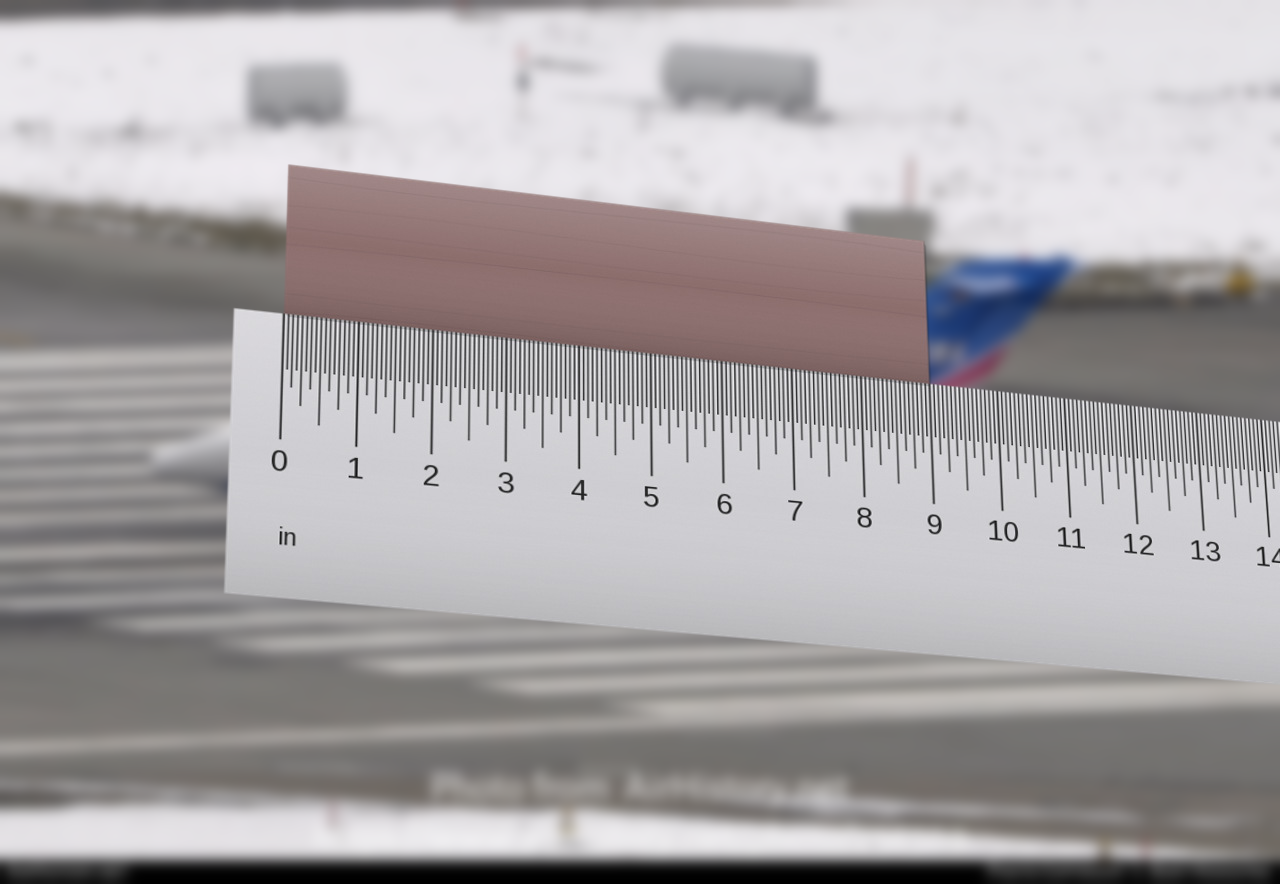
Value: in 9
